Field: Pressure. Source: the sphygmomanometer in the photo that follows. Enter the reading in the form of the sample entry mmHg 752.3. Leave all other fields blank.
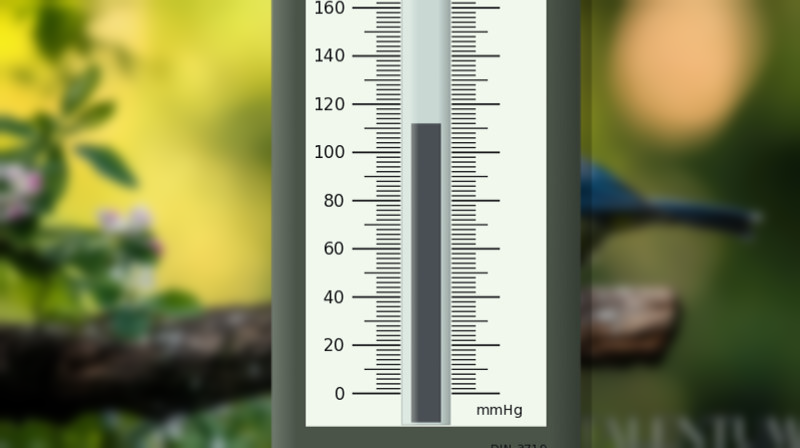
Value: mmHg 112
